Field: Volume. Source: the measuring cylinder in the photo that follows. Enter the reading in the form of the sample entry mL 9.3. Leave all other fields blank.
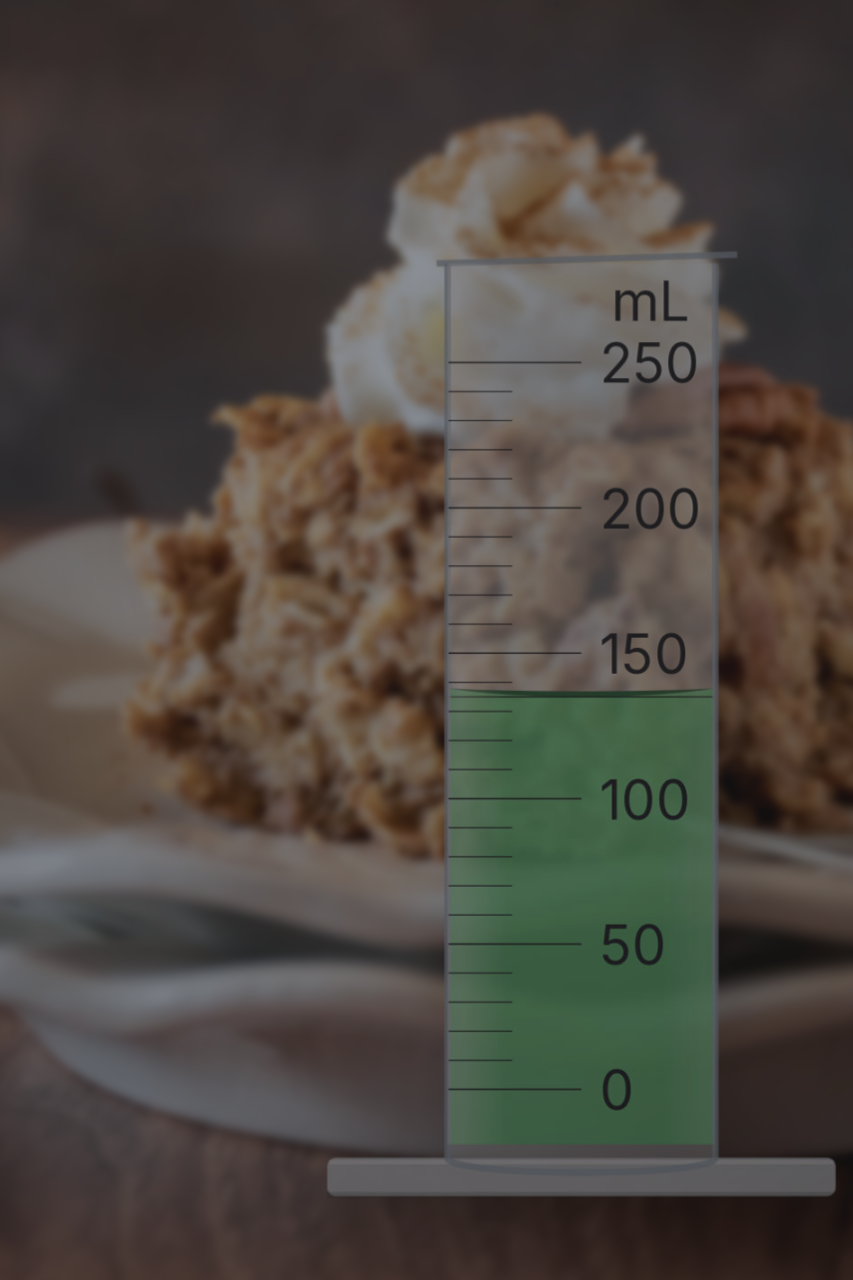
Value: mL 135
